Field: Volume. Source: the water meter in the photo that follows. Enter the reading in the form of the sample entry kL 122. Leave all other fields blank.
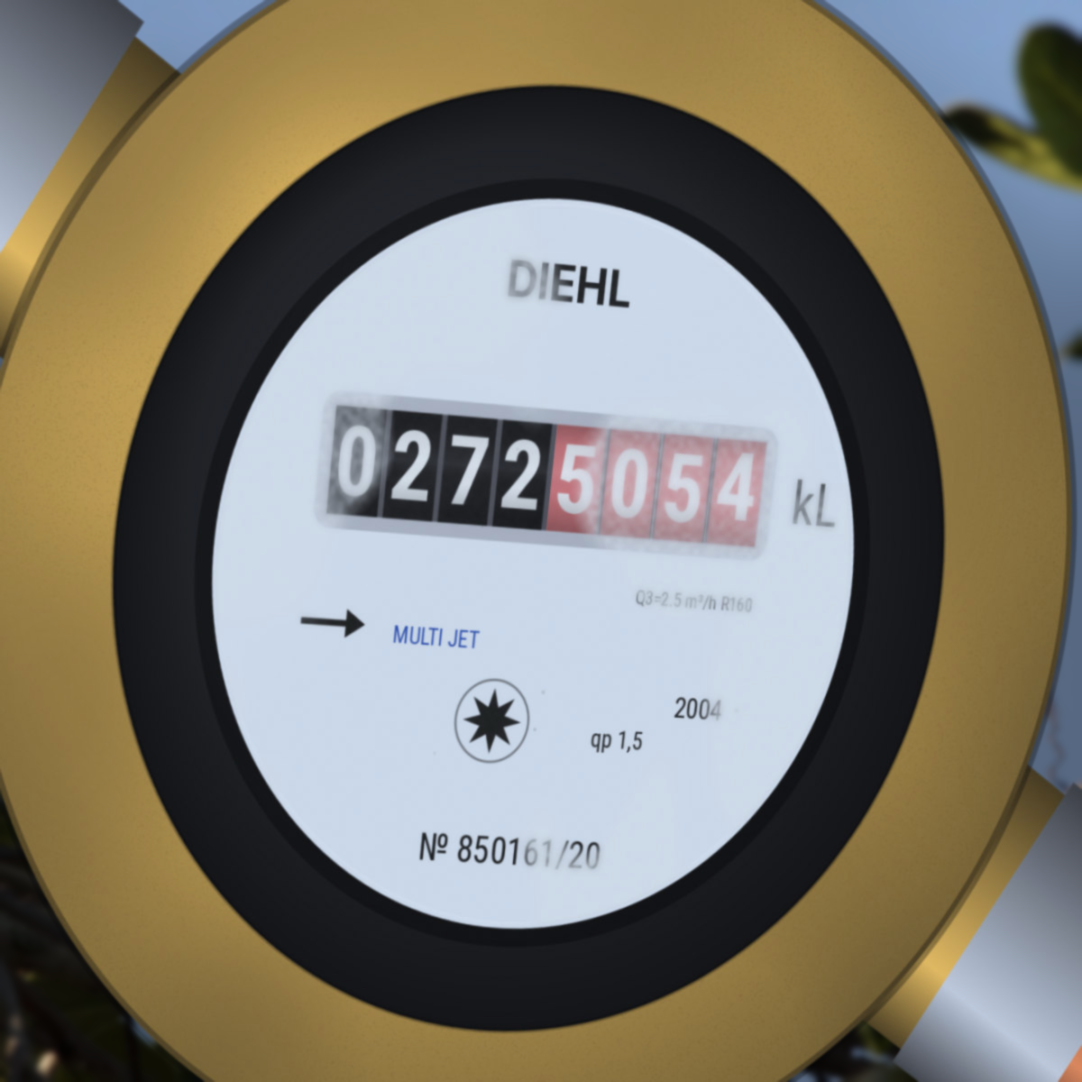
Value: kL 272.5054
